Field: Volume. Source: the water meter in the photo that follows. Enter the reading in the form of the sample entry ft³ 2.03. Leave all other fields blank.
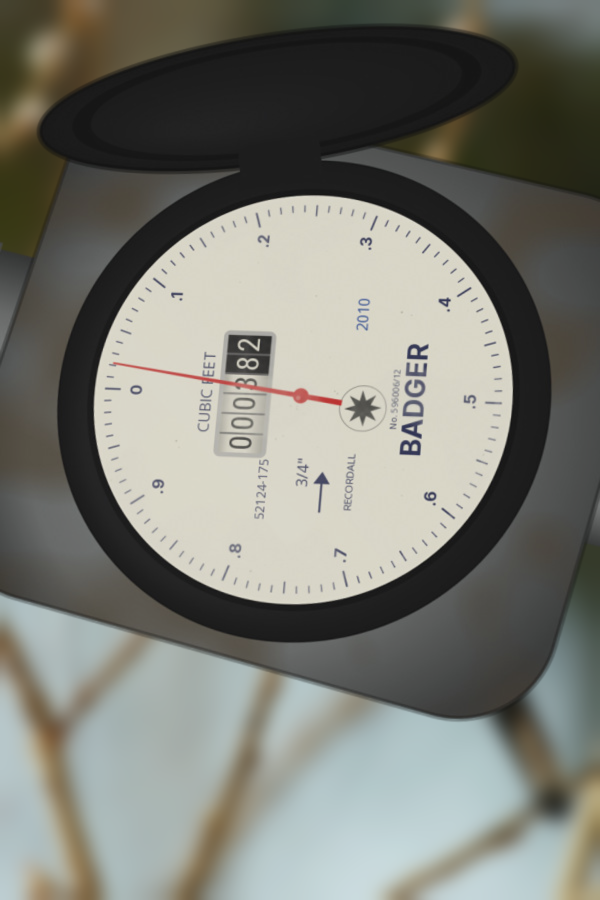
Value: ft³ 382.02
